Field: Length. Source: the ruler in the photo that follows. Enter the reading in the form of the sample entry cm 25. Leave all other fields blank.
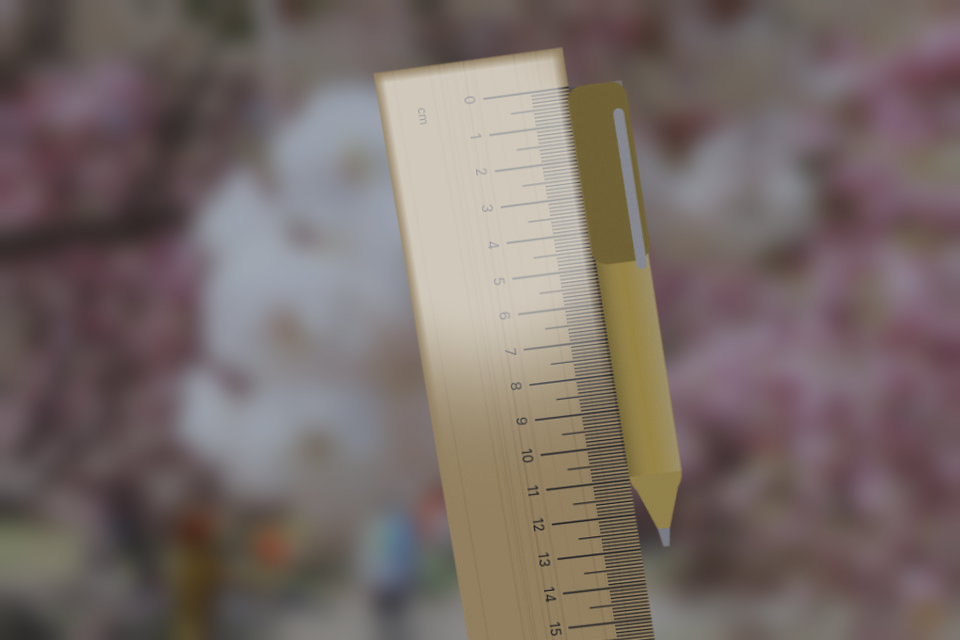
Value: cm 13
